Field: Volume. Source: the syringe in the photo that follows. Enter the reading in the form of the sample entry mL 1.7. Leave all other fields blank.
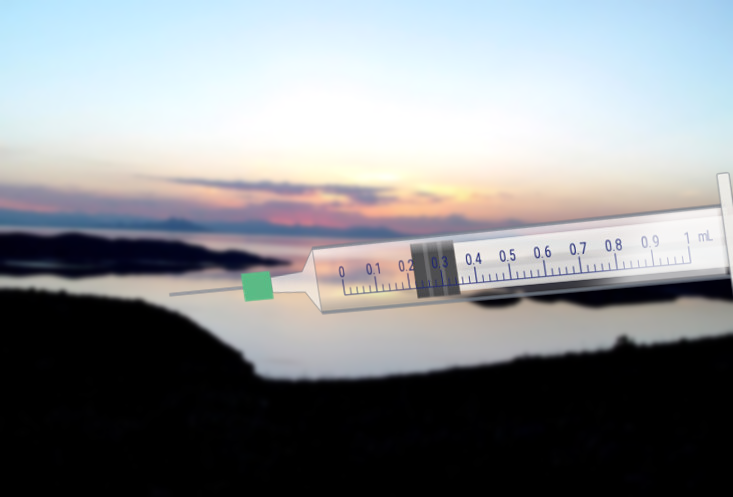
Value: mL 0.22
